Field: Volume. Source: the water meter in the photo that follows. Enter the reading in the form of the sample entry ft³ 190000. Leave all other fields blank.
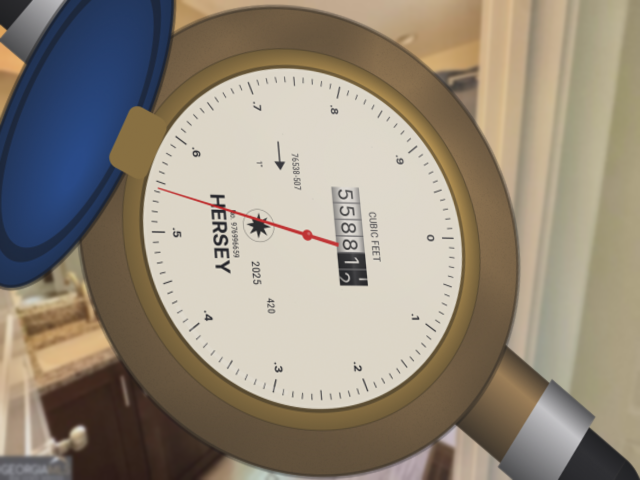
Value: ft³ 558811.54
